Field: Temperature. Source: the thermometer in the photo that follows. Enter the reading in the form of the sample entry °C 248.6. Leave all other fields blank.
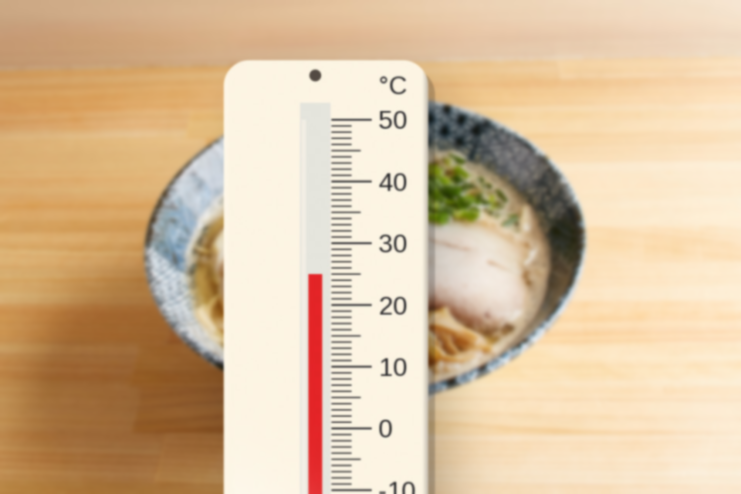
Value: °C 25
